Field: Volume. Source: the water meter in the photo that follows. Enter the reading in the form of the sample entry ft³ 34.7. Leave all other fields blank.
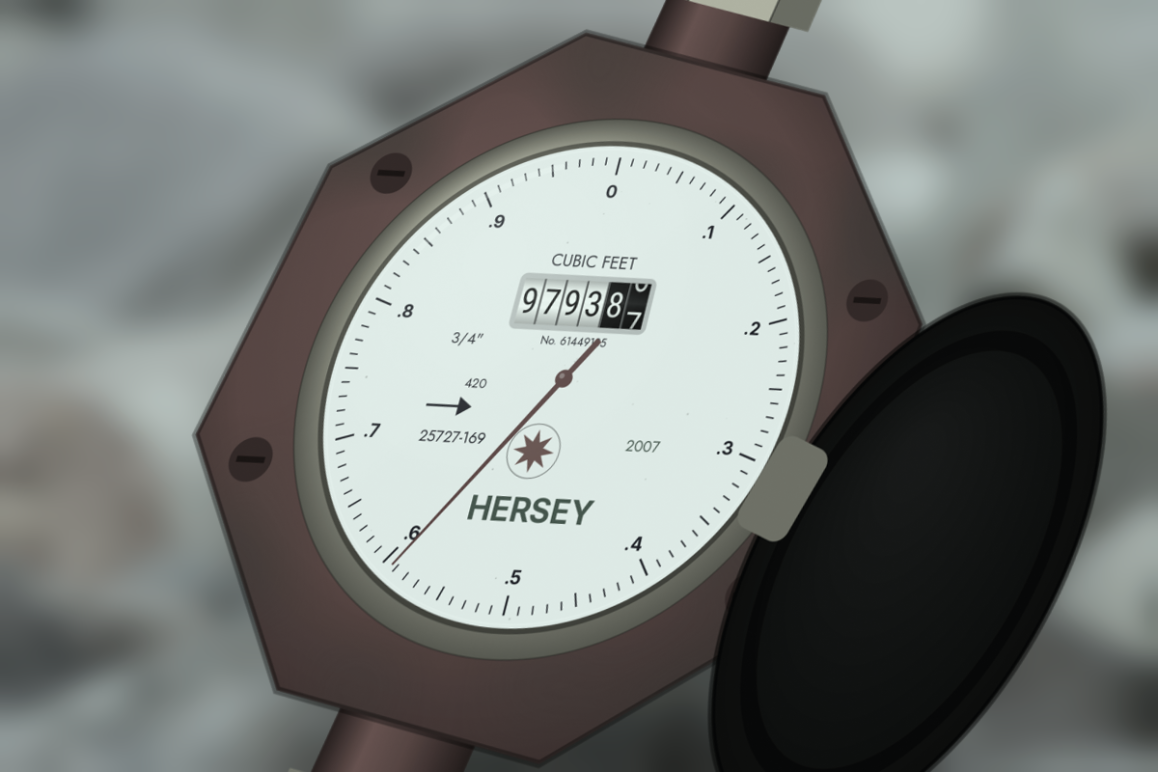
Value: ft³ 979386.59
